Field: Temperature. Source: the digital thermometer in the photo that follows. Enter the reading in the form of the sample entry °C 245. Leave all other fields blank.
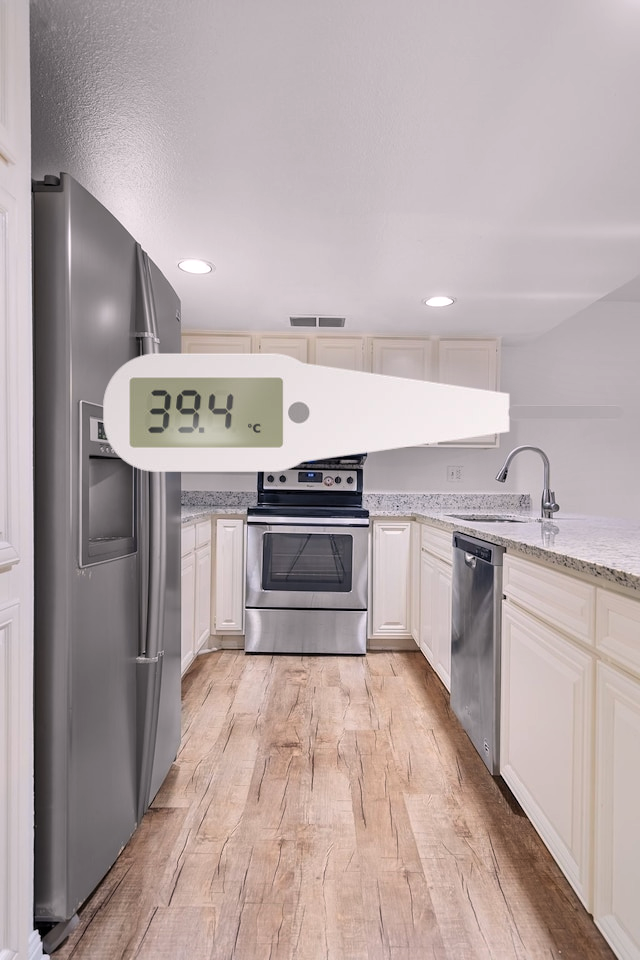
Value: °C 39.4
